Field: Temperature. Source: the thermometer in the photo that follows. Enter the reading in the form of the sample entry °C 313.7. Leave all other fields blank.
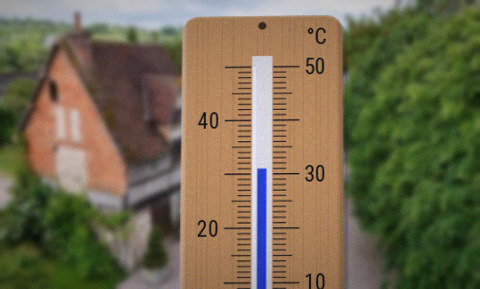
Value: °C 31
